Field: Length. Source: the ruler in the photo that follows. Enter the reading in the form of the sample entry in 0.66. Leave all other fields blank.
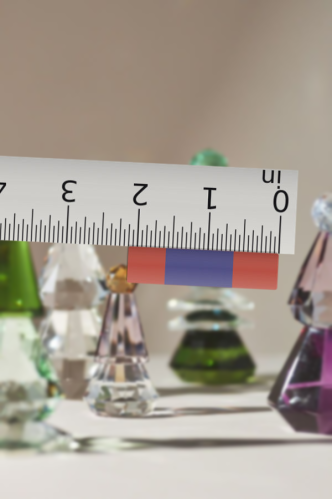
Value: in 2.125
